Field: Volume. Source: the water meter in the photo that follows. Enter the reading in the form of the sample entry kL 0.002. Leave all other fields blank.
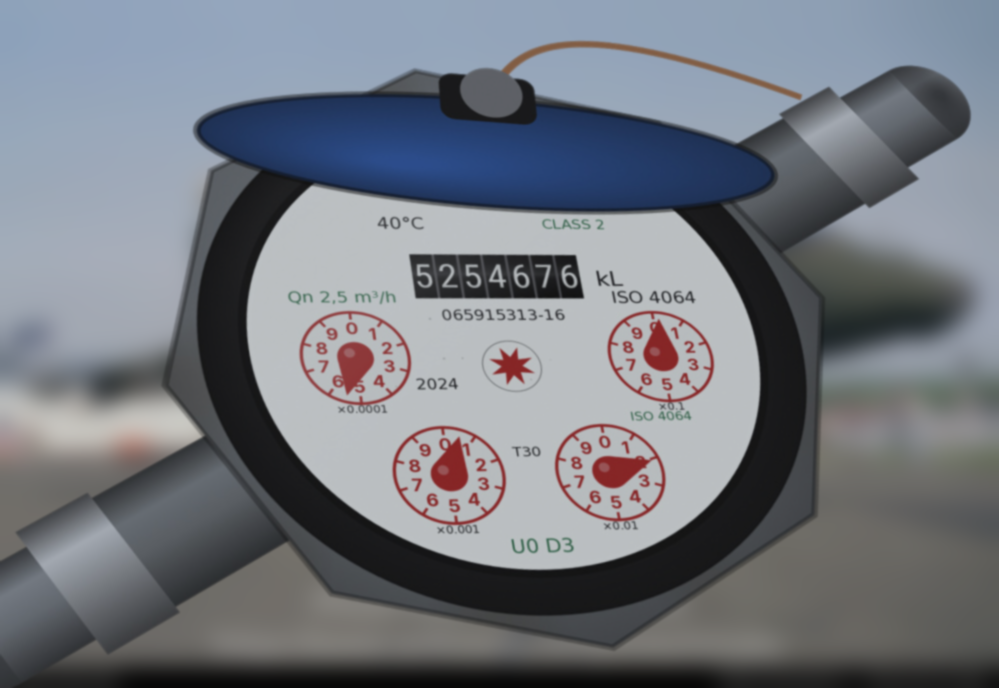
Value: kL 5254676.0205
